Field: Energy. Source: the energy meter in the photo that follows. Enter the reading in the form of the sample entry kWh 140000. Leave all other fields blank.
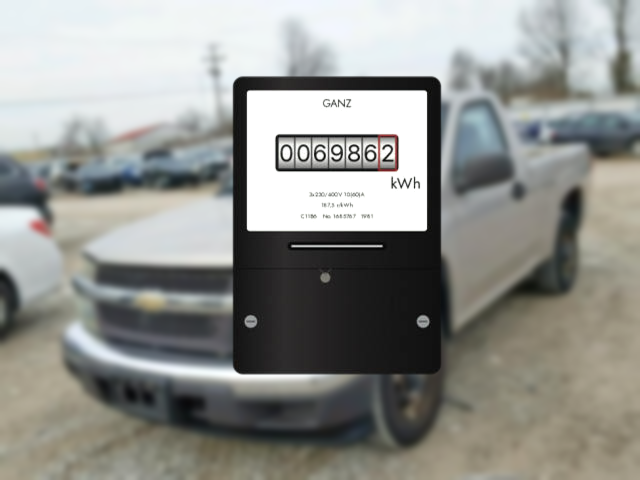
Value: kWh 6986.2
